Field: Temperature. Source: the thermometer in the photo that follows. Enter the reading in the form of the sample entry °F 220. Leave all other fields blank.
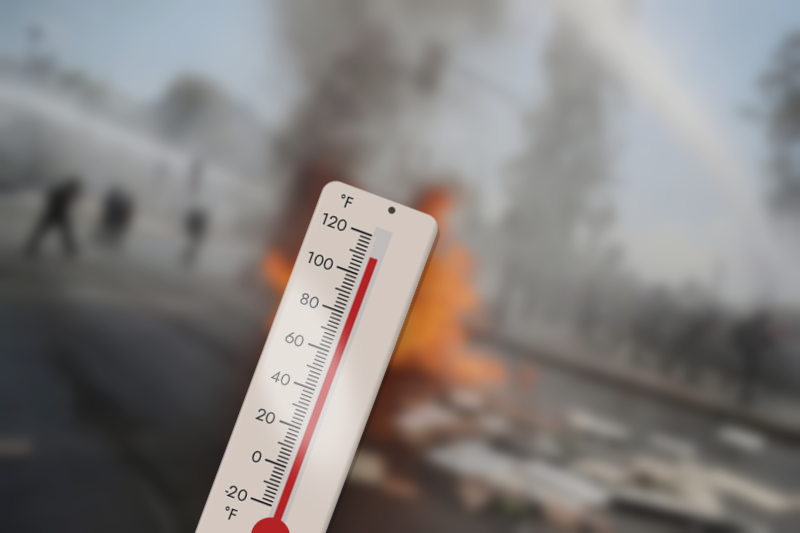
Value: °F 110
